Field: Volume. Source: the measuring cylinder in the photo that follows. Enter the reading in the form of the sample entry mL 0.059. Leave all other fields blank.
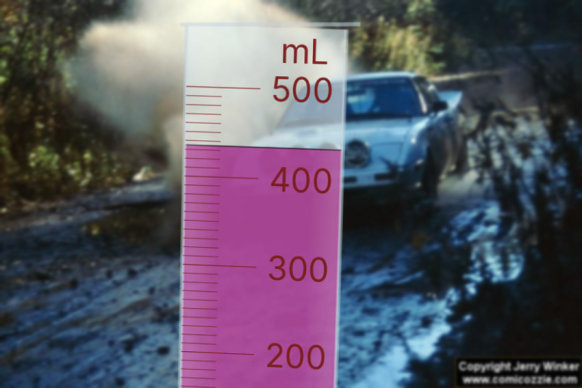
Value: mL 435
